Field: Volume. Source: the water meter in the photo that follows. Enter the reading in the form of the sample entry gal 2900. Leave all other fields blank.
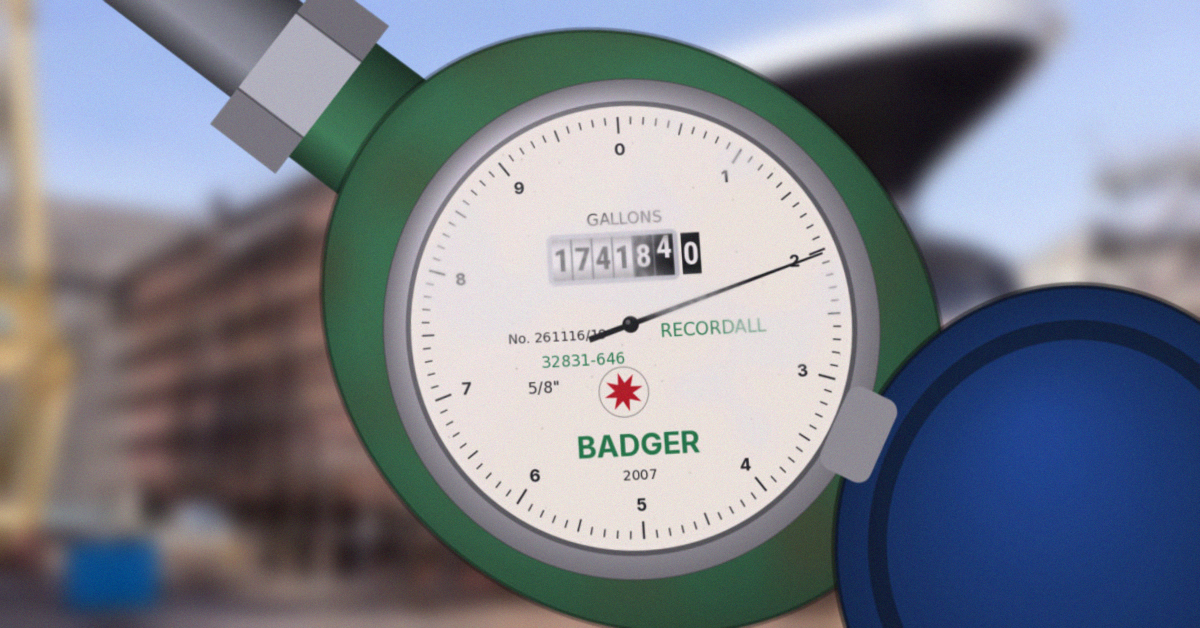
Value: gal 1741842.0
